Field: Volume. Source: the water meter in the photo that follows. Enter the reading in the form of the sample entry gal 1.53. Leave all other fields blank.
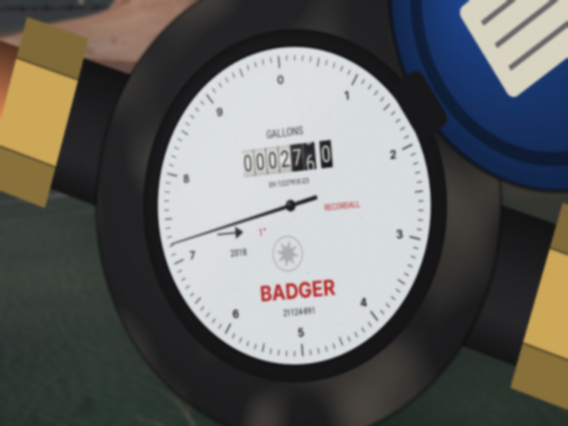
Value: gal 2757.2
